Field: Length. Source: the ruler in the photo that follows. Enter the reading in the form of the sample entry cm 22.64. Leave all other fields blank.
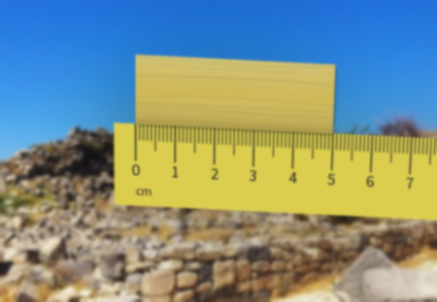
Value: cm 5
